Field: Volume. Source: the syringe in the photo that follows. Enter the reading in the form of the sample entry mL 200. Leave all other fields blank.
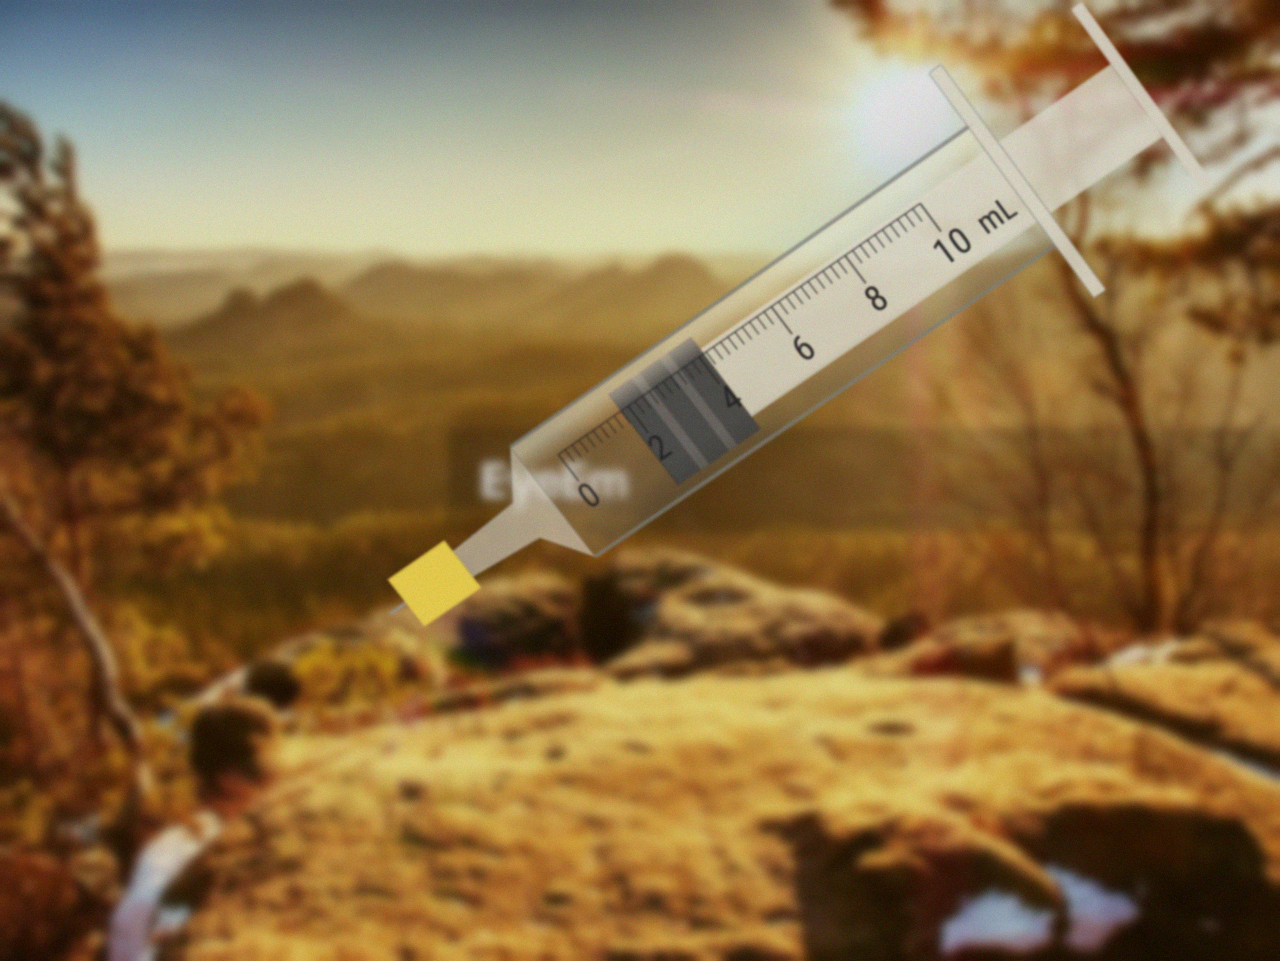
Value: mL 1.8
